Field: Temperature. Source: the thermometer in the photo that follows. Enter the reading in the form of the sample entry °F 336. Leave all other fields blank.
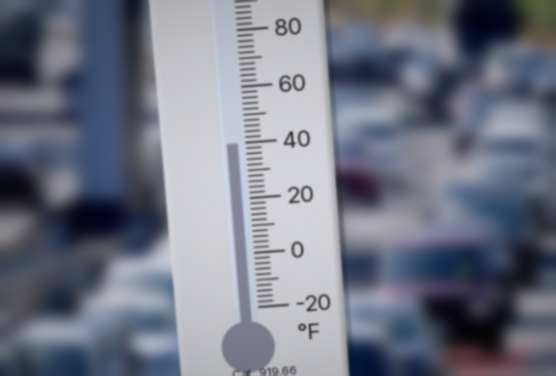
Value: °F 40
